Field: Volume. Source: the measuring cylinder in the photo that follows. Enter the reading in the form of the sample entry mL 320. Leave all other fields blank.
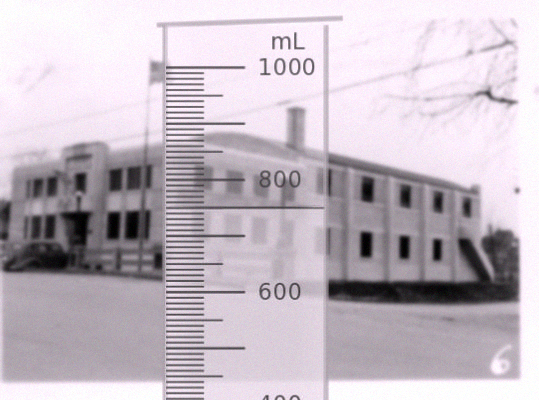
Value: mL 750
